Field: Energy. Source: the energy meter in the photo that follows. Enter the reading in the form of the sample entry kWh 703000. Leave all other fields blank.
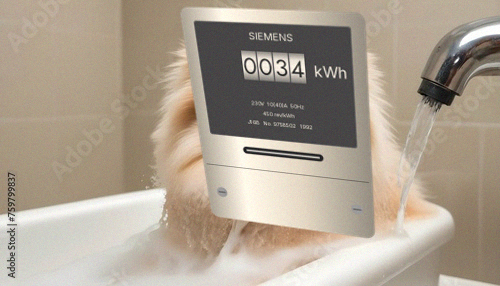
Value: kWh 34
